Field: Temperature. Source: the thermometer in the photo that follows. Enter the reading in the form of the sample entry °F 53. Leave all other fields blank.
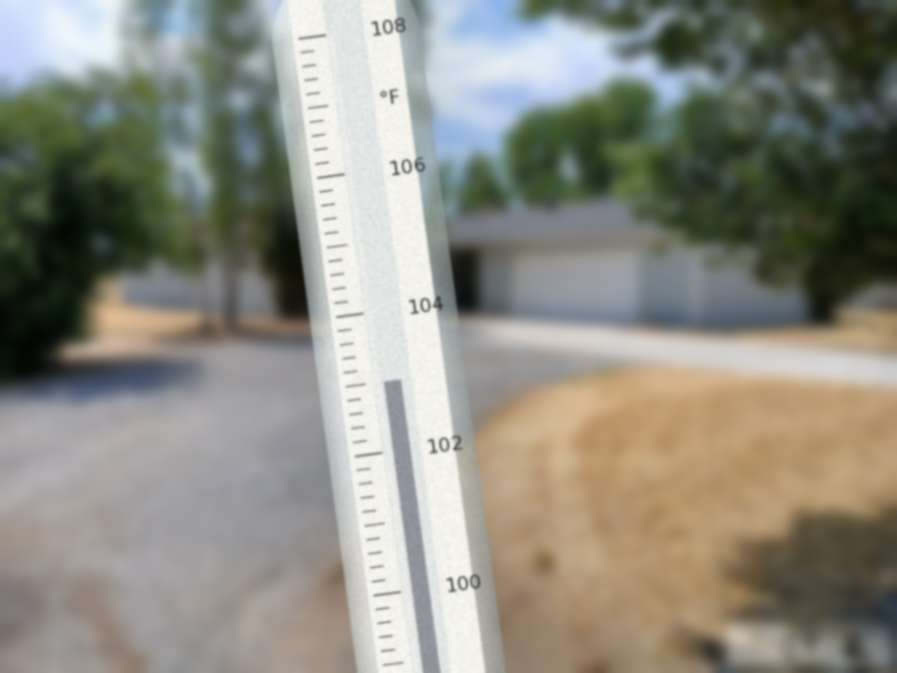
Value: °F 103
